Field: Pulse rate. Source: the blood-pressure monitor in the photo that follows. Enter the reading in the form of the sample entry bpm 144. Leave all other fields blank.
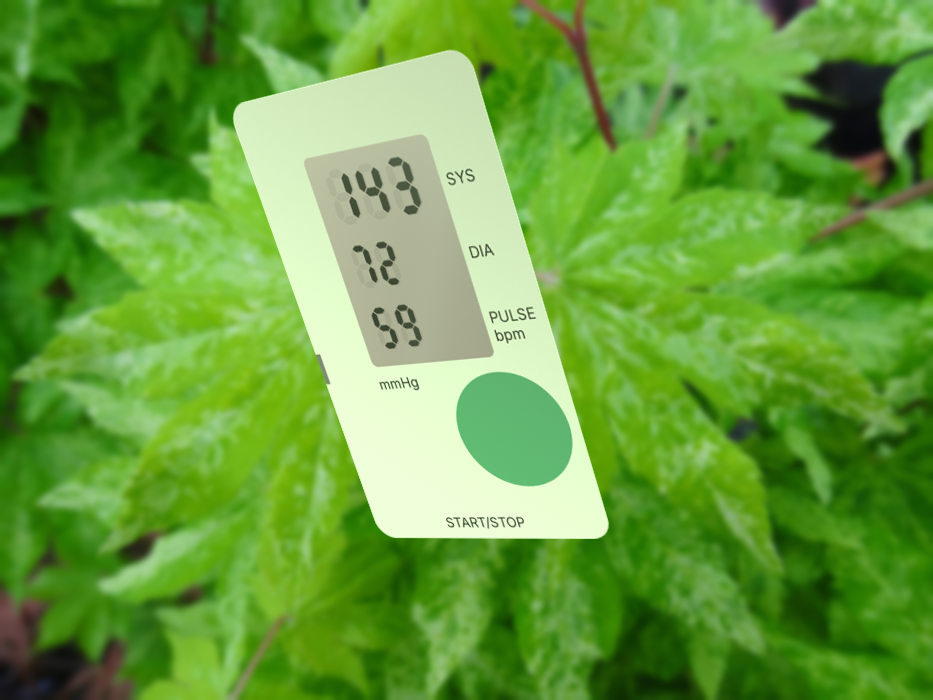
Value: bpm 59
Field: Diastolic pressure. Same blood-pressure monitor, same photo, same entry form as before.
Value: mmHg 72
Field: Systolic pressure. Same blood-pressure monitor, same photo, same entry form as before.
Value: mmHg 143
